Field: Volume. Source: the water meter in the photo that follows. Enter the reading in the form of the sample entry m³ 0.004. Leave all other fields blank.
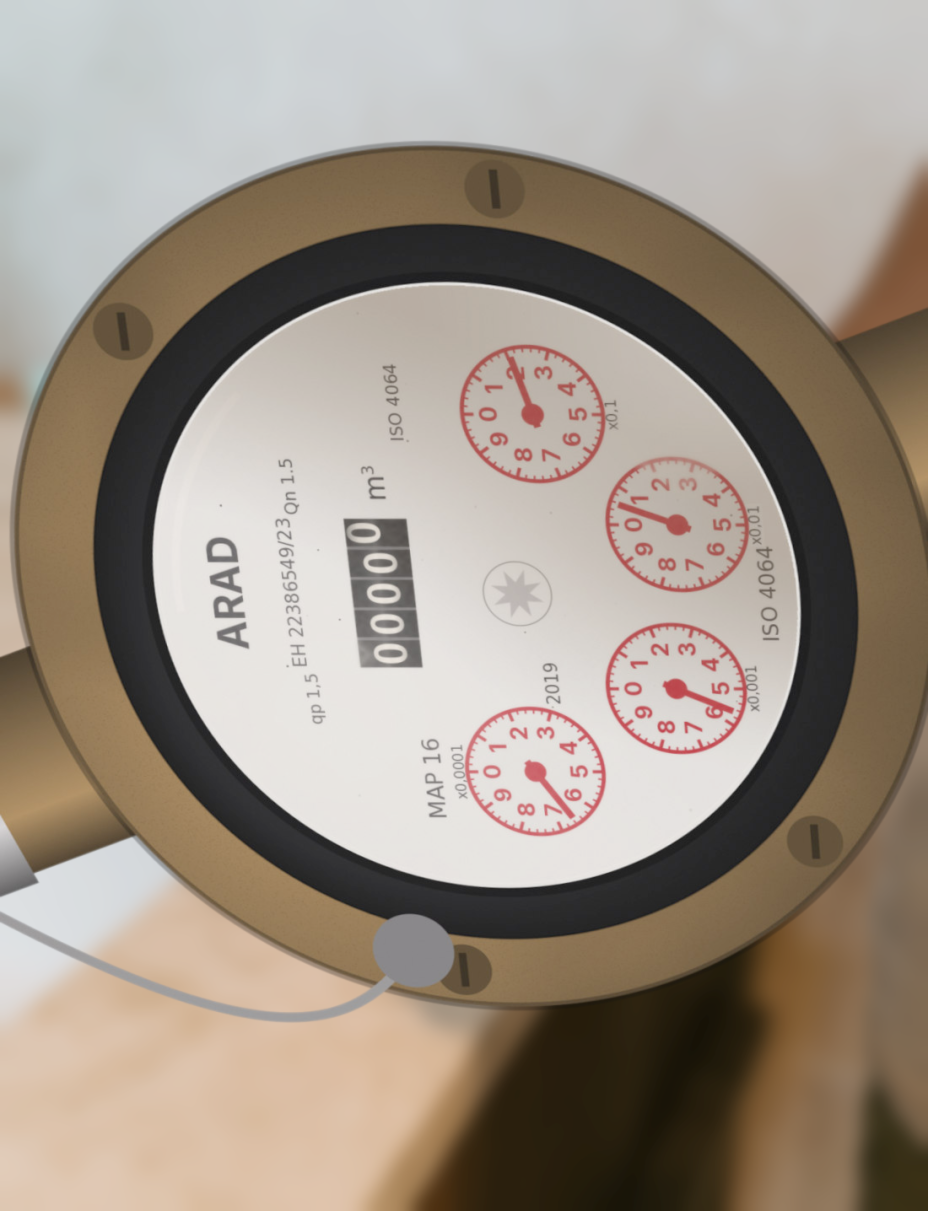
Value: m³ 0.2056
